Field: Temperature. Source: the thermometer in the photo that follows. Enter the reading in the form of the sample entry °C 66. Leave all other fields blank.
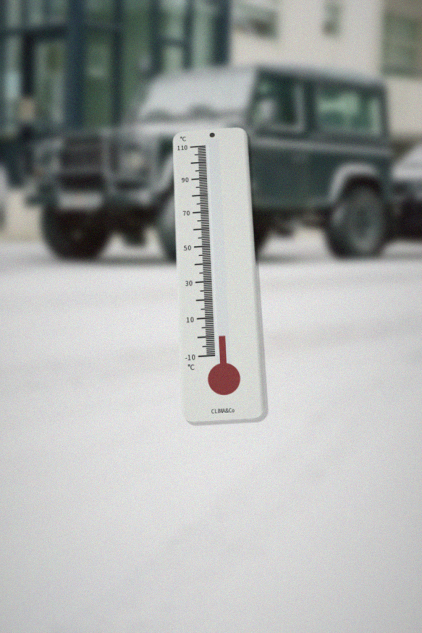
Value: °C 0
